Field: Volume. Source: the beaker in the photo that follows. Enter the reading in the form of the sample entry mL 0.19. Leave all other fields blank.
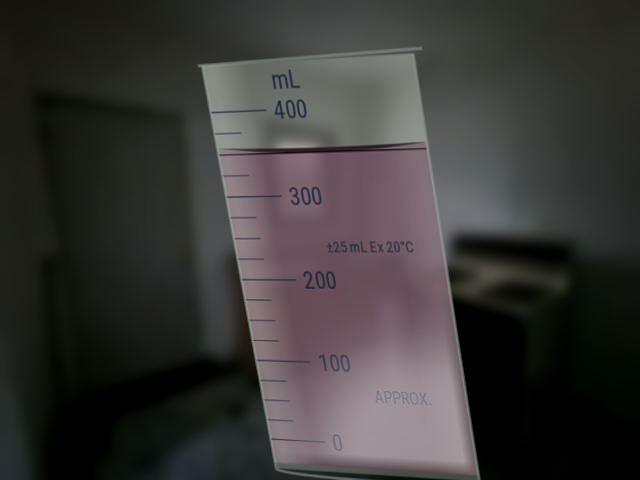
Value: mL 350
